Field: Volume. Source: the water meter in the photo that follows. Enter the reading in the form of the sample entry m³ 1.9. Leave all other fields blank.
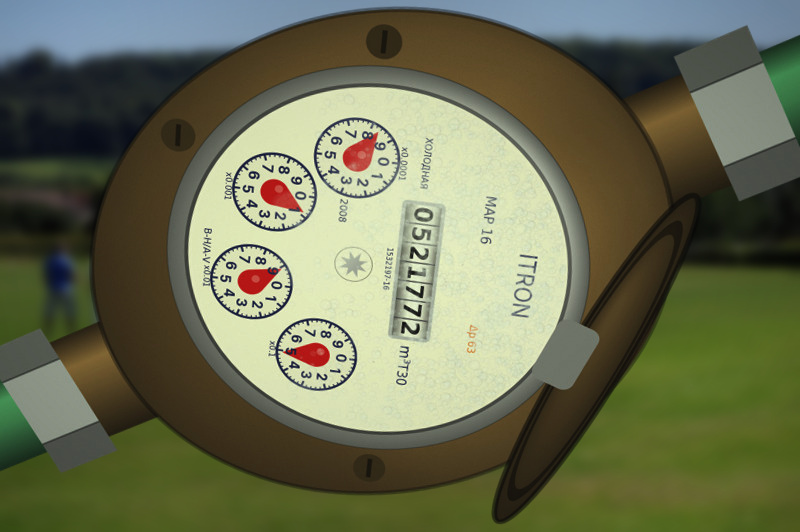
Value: m³ 521772.4908
